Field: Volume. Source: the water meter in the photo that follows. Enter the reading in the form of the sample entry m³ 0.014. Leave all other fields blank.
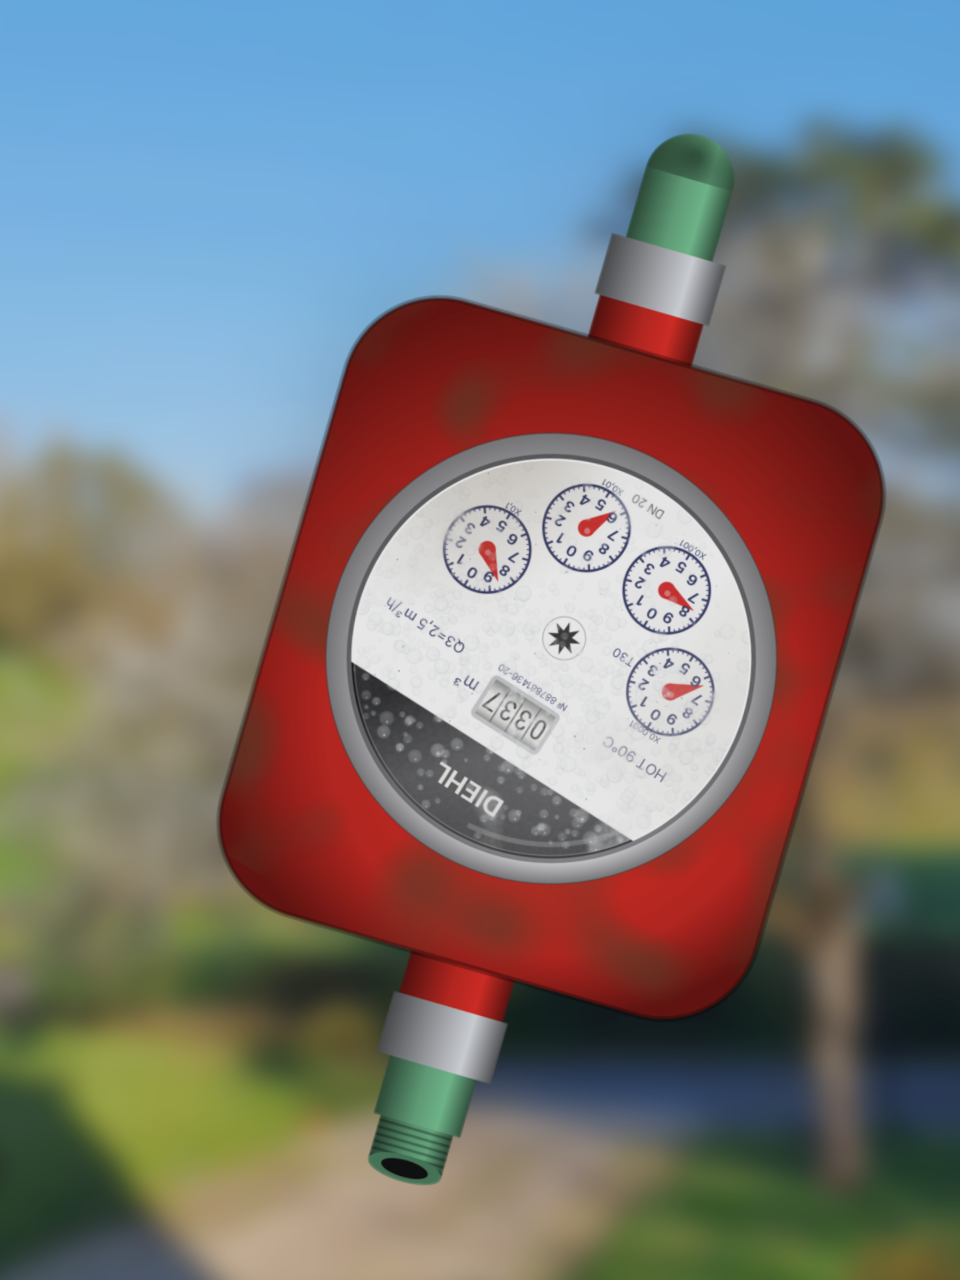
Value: m³ 337.8576
